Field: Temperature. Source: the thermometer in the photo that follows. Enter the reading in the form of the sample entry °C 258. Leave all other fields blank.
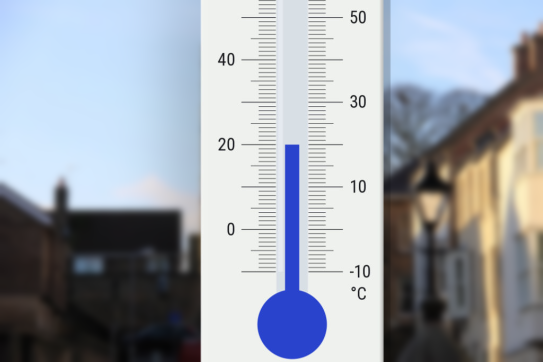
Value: °C 20
